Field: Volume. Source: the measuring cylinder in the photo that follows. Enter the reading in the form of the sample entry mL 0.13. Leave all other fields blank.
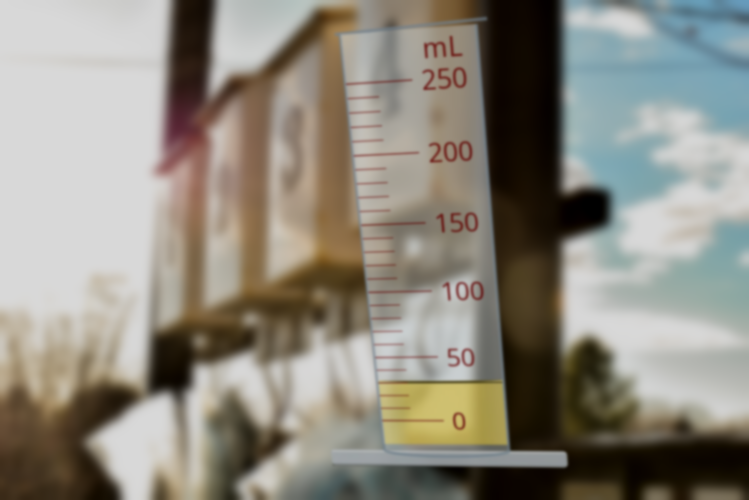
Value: mL 30
